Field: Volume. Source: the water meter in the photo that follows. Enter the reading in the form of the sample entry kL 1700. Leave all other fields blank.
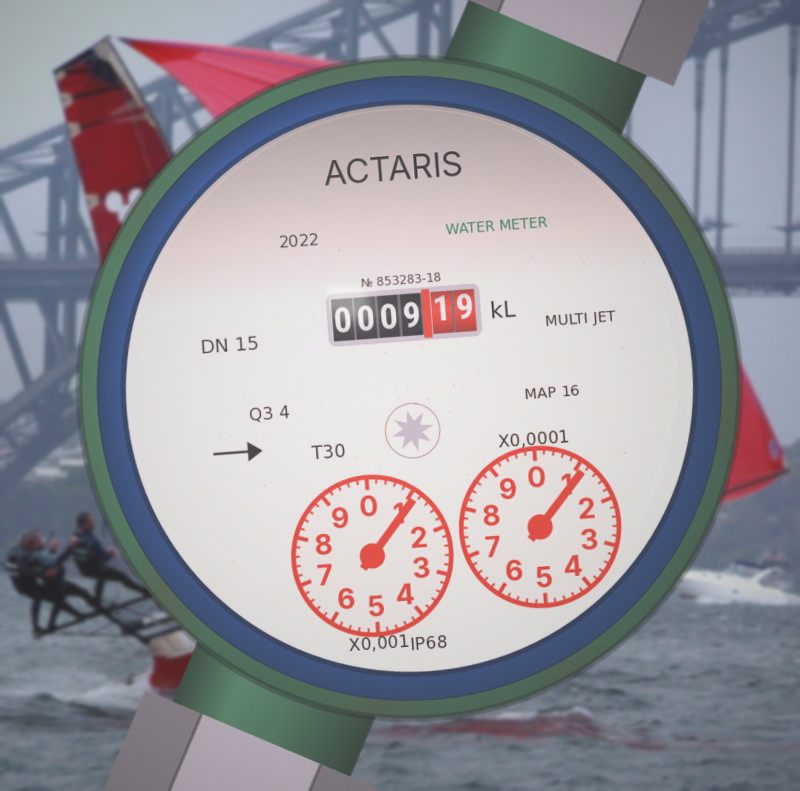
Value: kL 9.1911
